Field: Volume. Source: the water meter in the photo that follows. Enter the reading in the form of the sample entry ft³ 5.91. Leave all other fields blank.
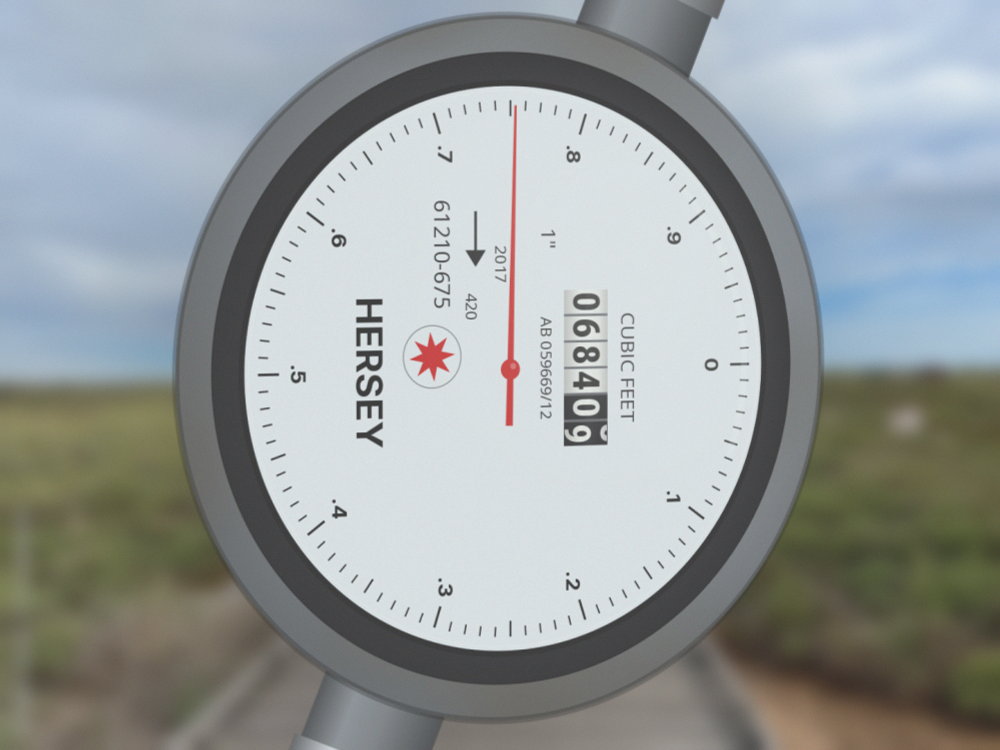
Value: ft³ 68408.75
